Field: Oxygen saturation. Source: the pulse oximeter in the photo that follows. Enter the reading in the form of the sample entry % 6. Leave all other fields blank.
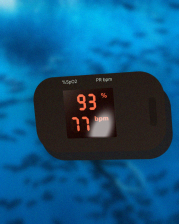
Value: % 93
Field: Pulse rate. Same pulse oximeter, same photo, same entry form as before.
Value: bpm 77
